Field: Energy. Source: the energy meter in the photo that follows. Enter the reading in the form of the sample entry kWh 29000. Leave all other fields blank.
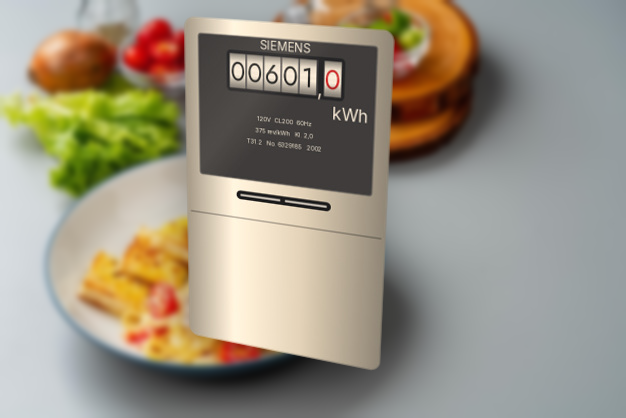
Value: kWh 601.0
